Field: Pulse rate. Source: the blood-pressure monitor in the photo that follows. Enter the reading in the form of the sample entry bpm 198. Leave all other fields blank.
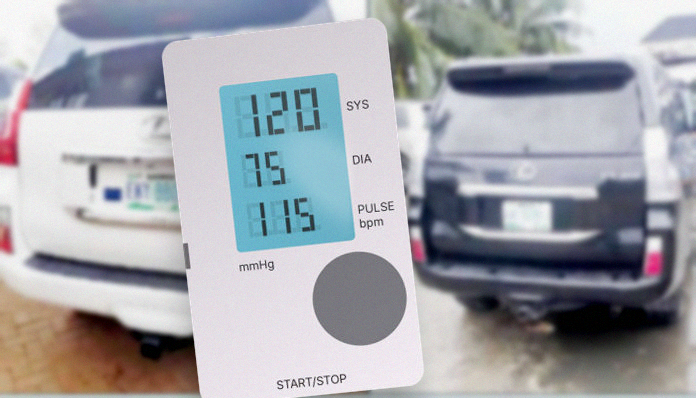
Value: bpm 115
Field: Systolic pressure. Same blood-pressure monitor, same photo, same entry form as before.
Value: mmHg 120
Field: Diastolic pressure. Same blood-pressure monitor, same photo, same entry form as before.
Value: mmHg 75
